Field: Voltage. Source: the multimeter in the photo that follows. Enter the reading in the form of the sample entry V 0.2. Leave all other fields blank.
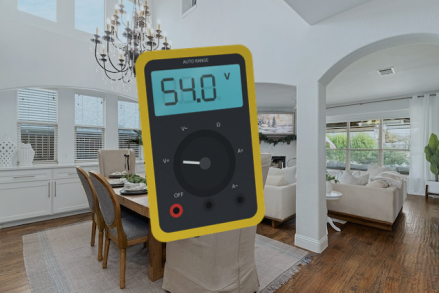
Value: V 54.0
